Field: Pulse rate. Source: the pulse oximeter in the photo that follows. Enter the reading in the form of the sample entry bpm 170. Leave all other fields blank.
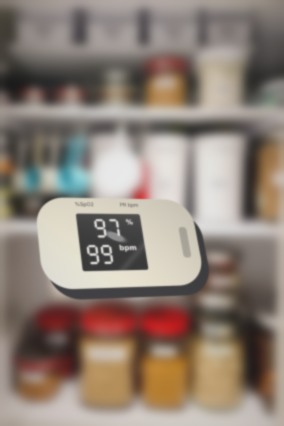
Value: bpm 99
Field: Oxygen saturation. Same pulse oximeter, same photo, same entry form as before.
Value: % 97
